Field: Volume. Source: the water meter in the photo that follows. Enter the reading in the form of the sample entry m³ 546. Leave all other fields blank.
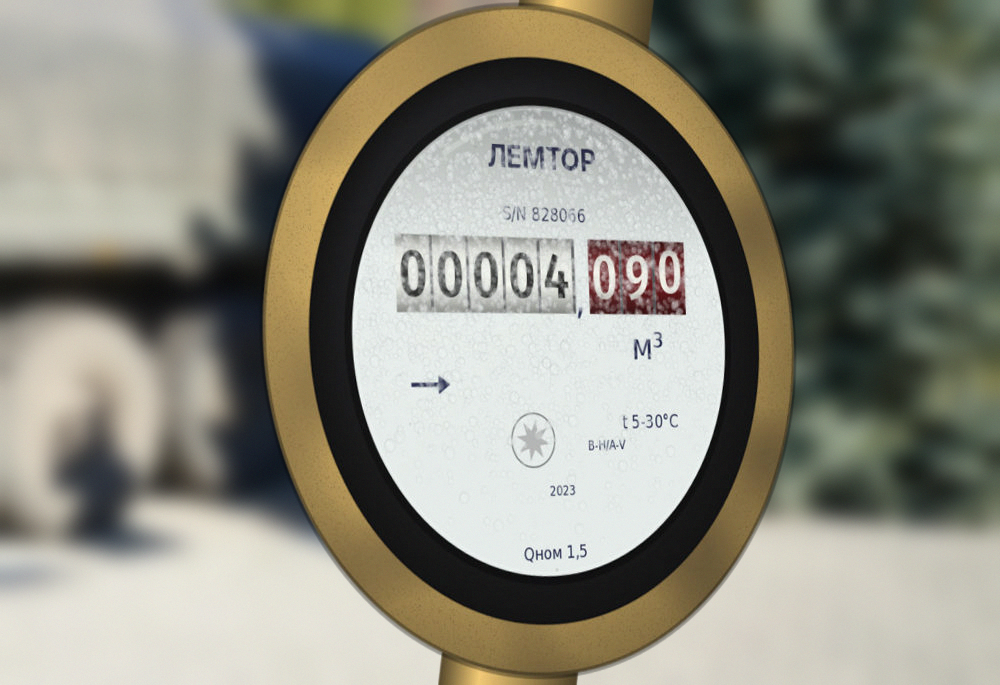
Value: m³ 4.090
